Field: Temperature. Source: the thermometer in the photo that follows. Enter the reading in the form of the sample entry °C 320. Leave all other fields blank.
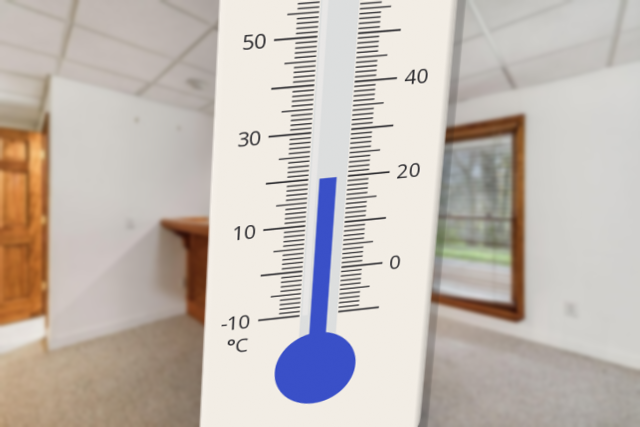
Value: °C 20
